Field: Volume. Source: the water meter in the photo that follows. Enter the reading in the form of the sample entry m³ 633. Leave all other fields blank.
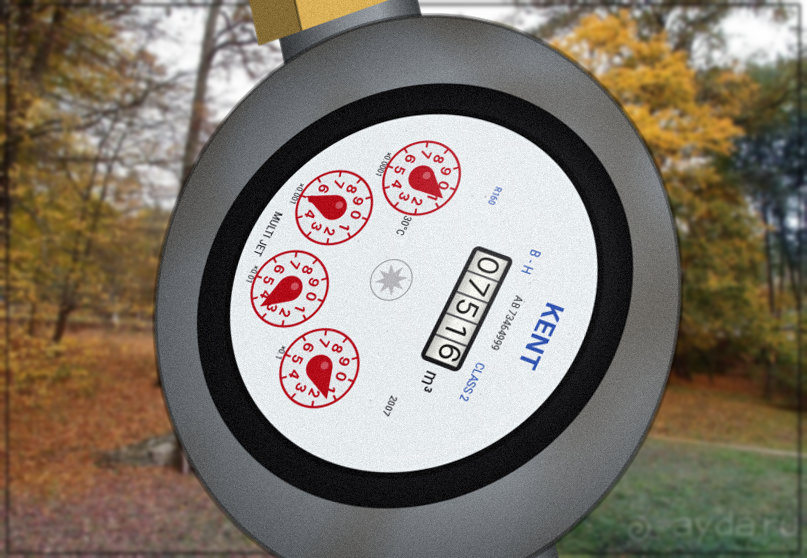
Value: m³ 7516.1350
